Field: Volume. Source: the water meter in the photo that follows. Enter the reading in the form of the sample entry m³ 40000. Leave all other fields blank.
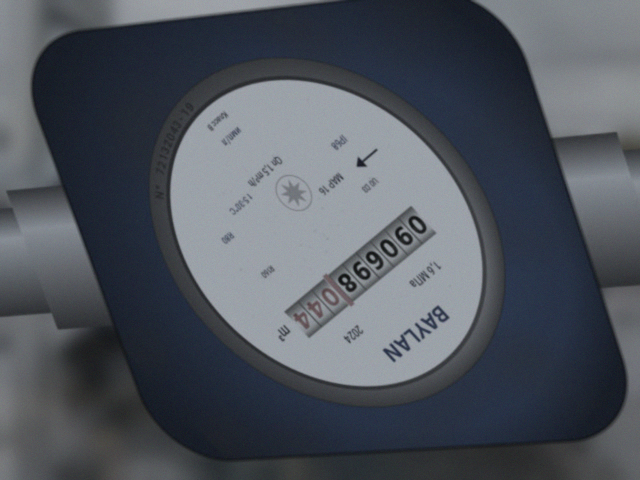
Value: m³ 90698.044
